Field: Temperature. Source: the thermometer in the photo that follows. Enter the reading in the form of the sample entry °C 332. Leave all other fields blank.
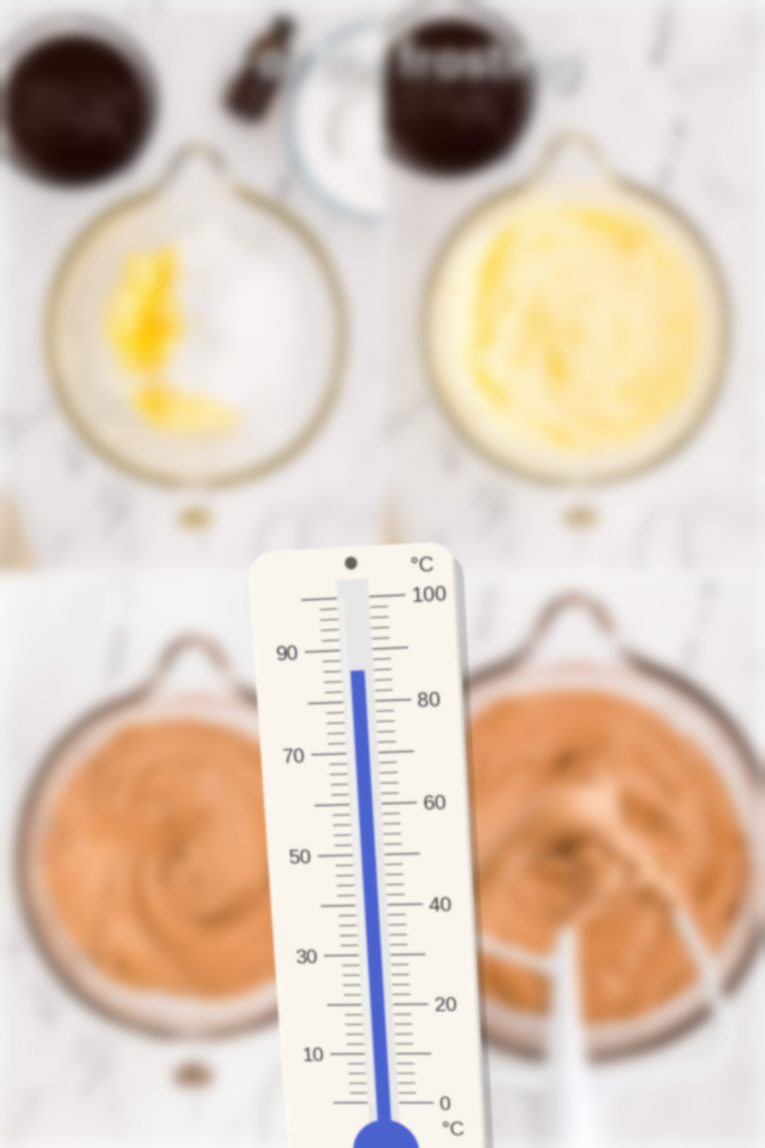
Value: °C 86
